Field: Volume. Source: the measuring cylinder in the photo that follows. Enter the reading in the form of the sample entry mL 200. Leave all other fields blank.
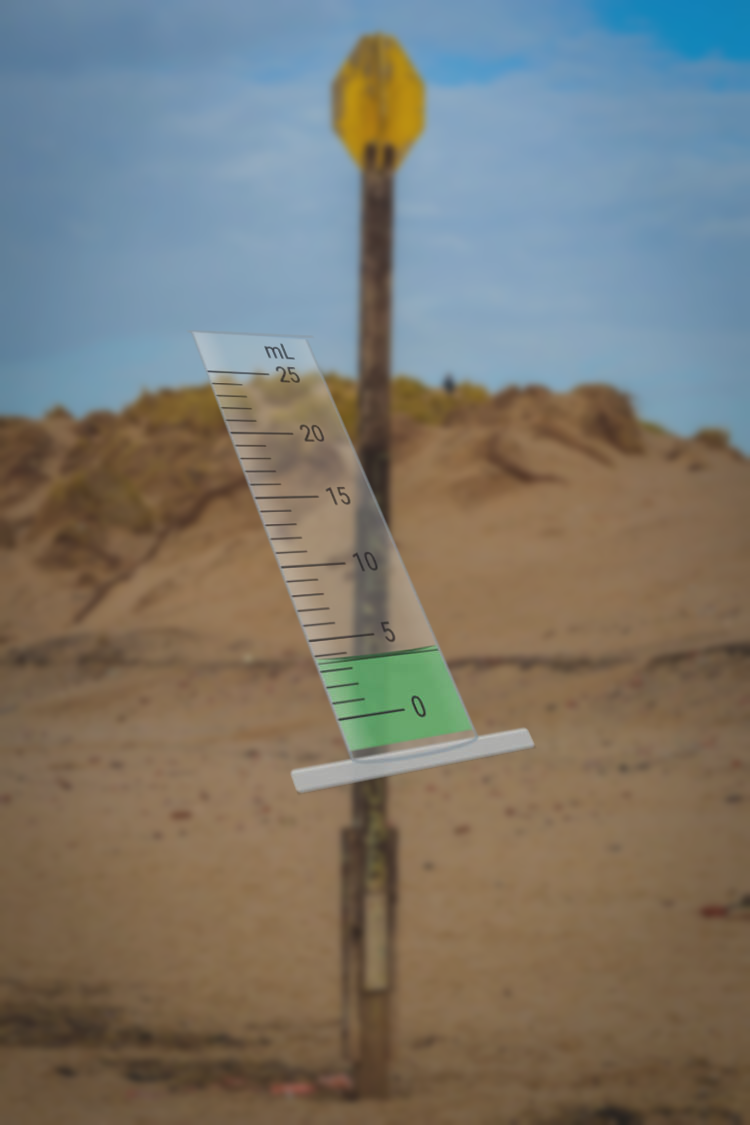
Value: mL 3.5
